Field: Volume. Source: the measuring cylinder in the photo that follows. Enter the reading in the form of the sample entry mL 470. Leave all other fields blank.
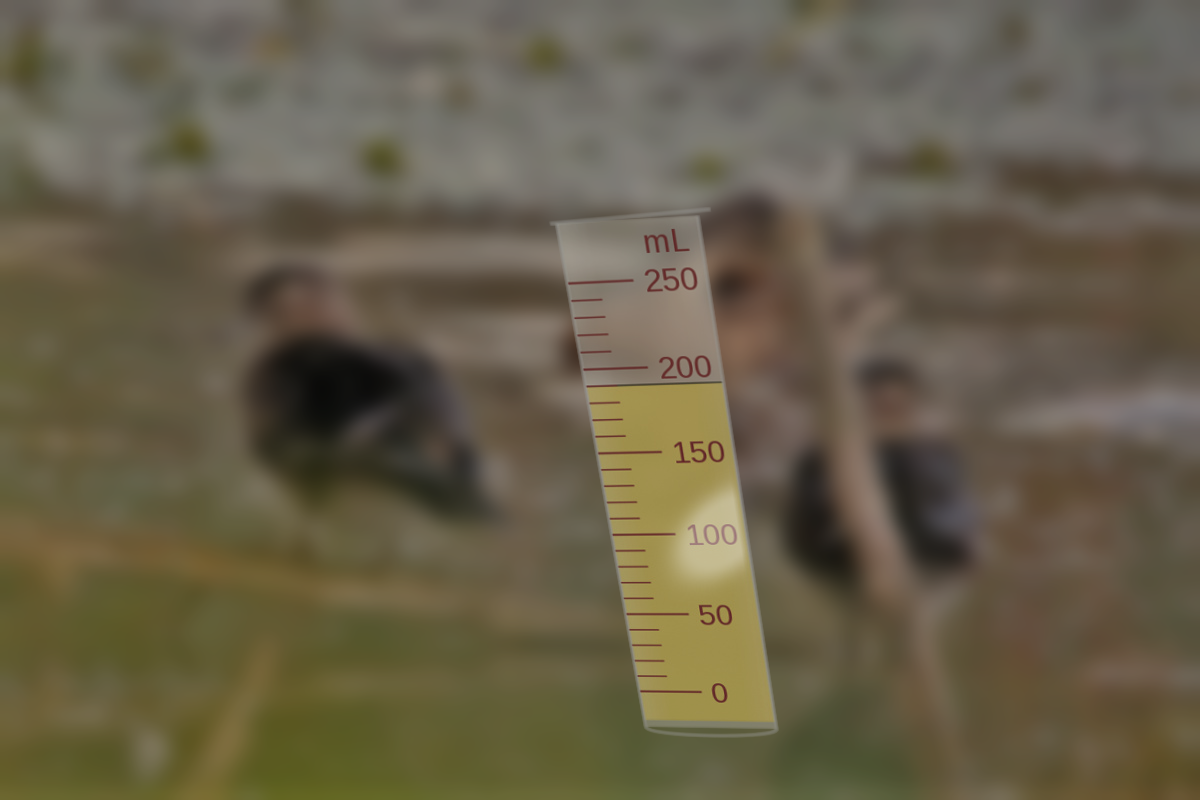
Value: mL 190
